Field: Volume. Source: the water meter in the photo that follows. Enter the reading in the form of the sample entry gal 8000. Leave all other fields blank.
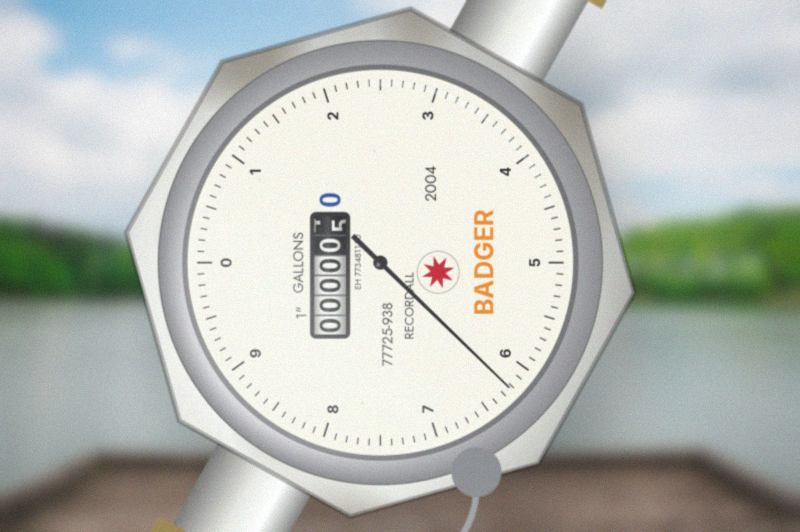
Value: gal 46.2
